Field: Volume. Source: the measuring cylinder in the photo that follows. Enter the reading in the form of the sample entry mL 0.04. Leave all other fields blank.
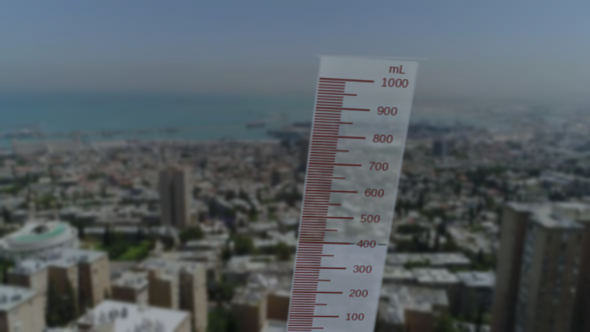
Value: mL 400
